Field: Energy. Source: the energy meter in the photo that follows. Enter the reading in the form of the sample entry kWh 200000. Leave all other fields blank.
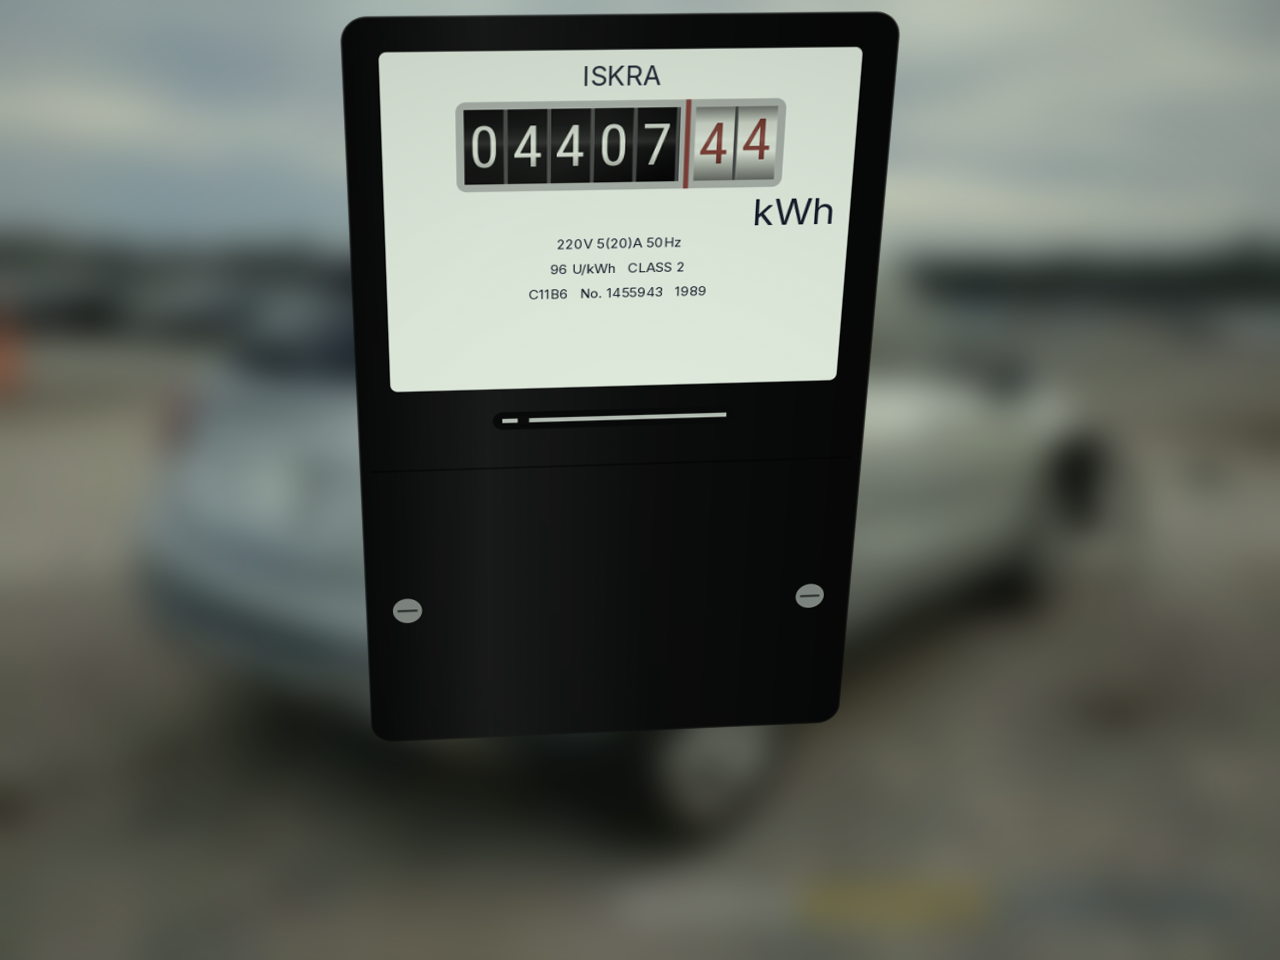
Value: kWh 4407.44
